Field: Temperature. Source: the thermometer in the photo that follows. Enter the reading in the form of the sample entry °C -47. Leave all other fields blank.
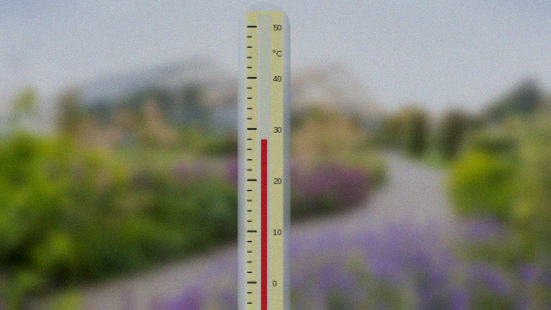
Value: °C 28
